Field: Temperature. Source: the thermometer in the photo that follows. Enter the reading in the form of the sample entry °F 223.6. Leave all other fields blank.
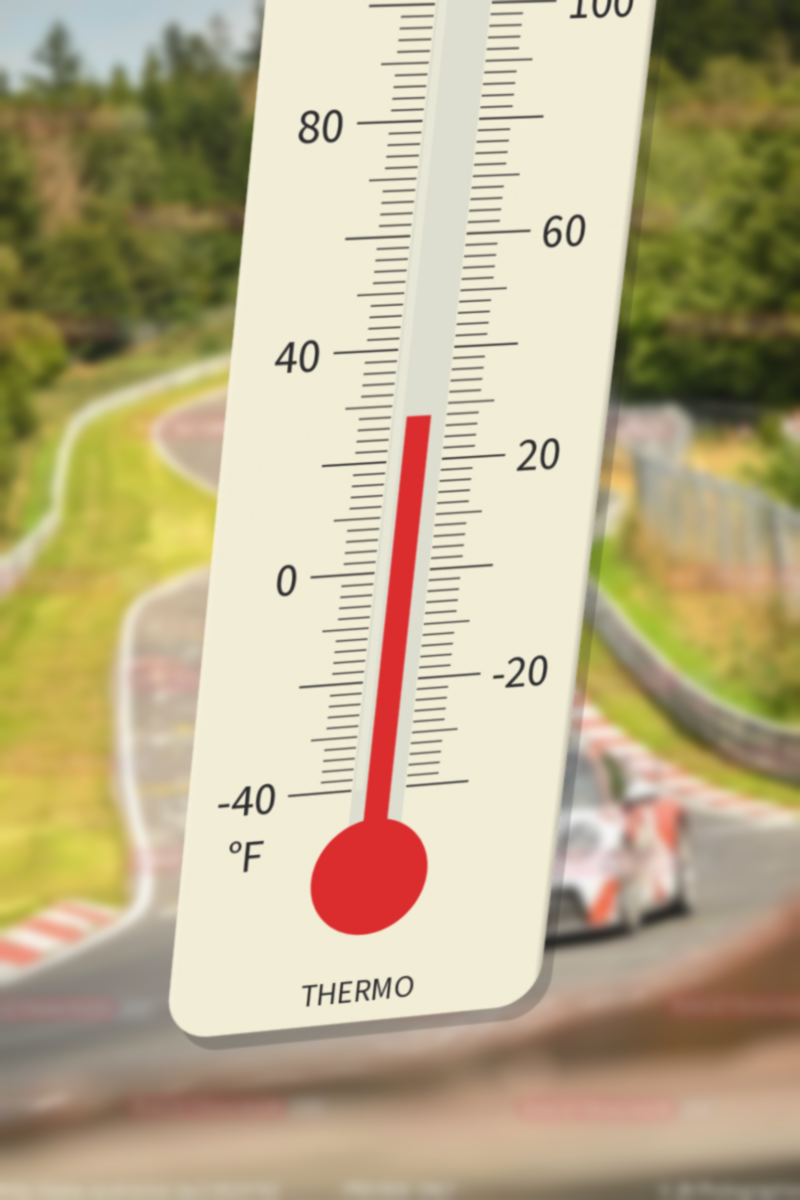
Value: °F 28
